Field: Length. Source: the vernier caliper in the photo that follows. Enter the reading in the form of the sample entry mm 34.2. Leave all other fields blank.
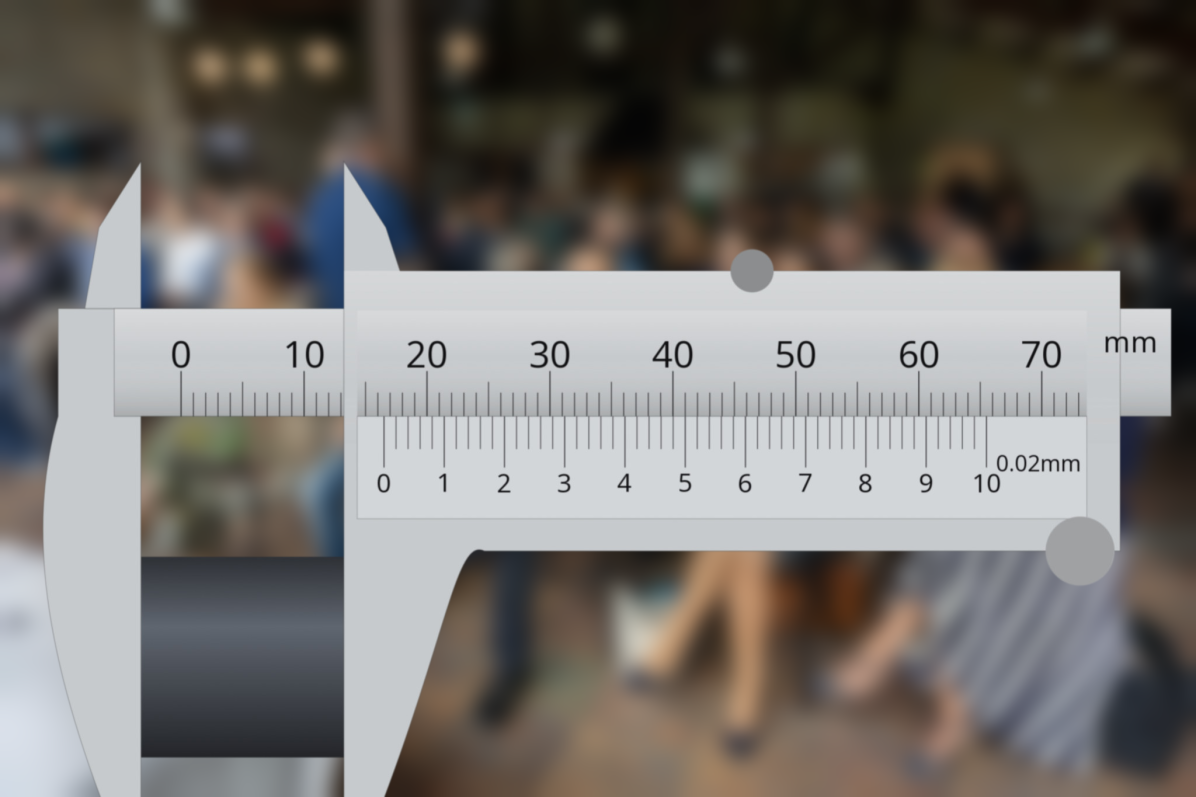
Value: mm 16.5
